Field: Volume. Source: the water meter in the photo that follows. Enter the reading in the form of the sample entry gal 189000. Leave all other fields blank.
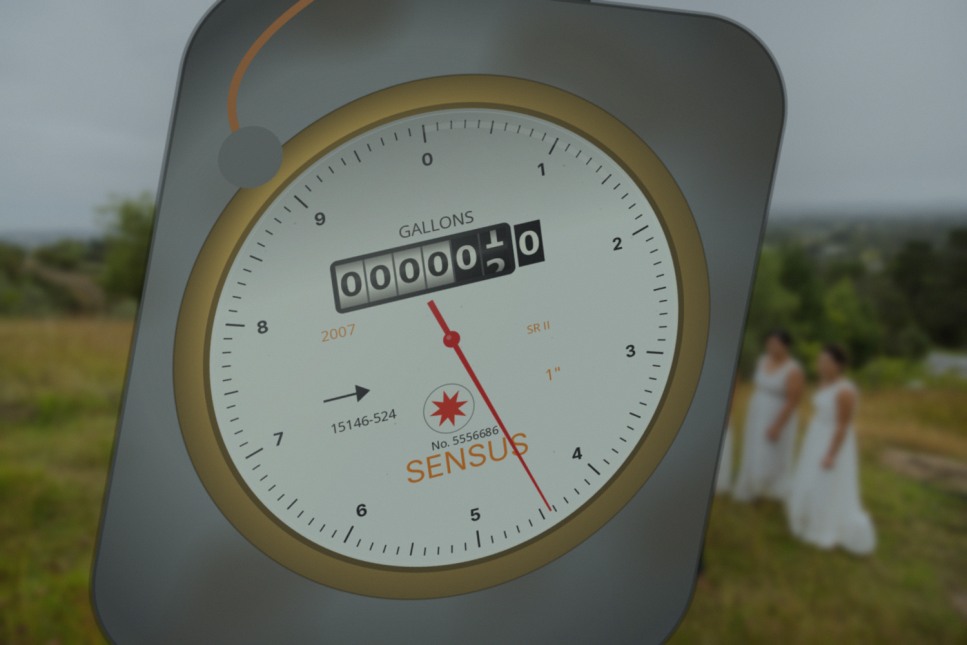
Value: gal 14.4
